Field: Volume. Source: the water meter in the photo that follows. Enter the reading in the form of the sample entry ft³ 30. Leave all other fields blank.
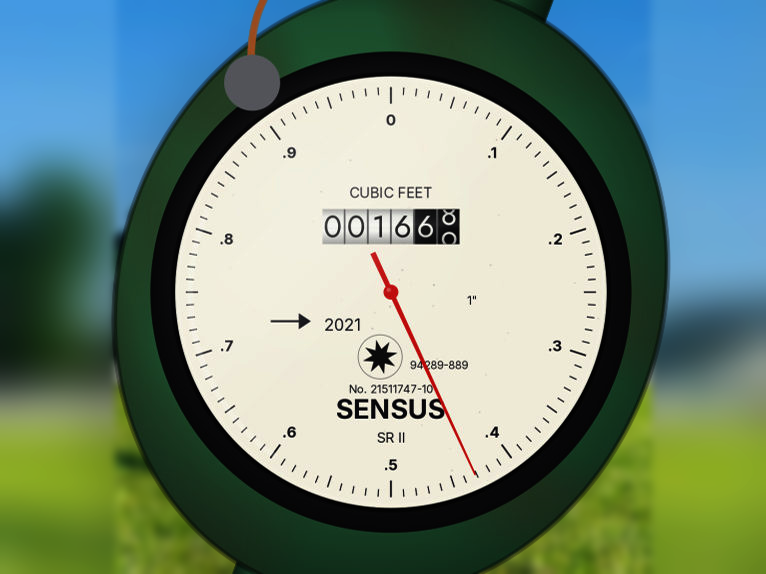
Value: ft³ 1668.43
